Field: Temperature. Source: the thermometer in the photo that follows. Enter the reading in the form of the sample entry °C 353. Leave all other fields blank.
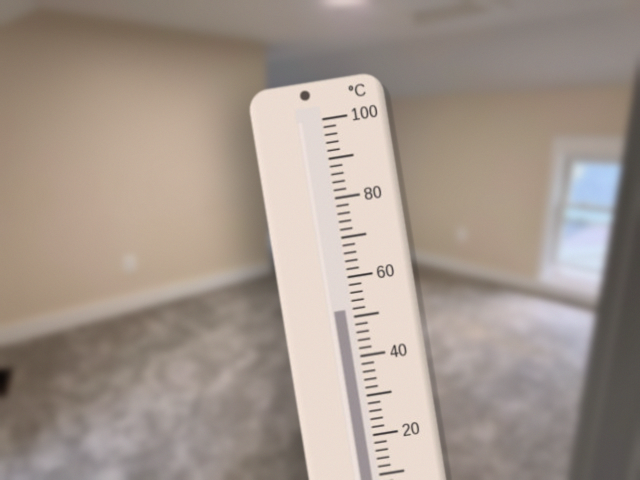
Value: °C 52
